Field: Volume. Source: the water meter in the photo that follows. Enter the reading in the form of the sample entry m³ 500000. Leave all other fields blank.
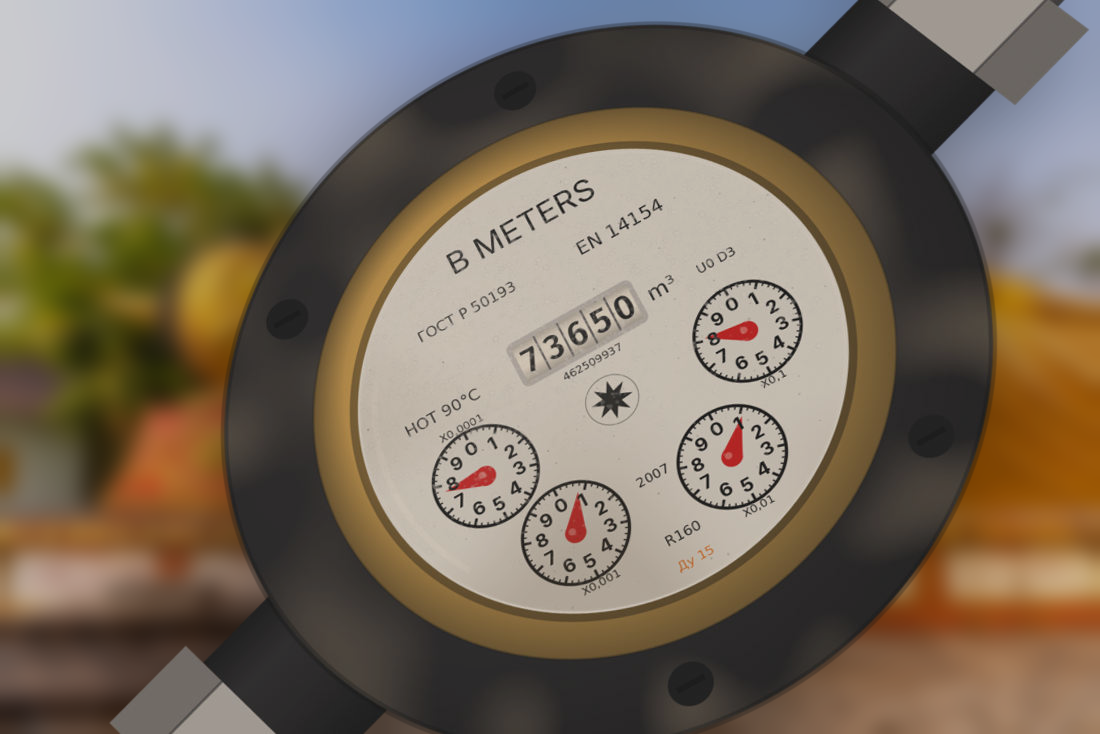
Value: m³ 73650.8107
